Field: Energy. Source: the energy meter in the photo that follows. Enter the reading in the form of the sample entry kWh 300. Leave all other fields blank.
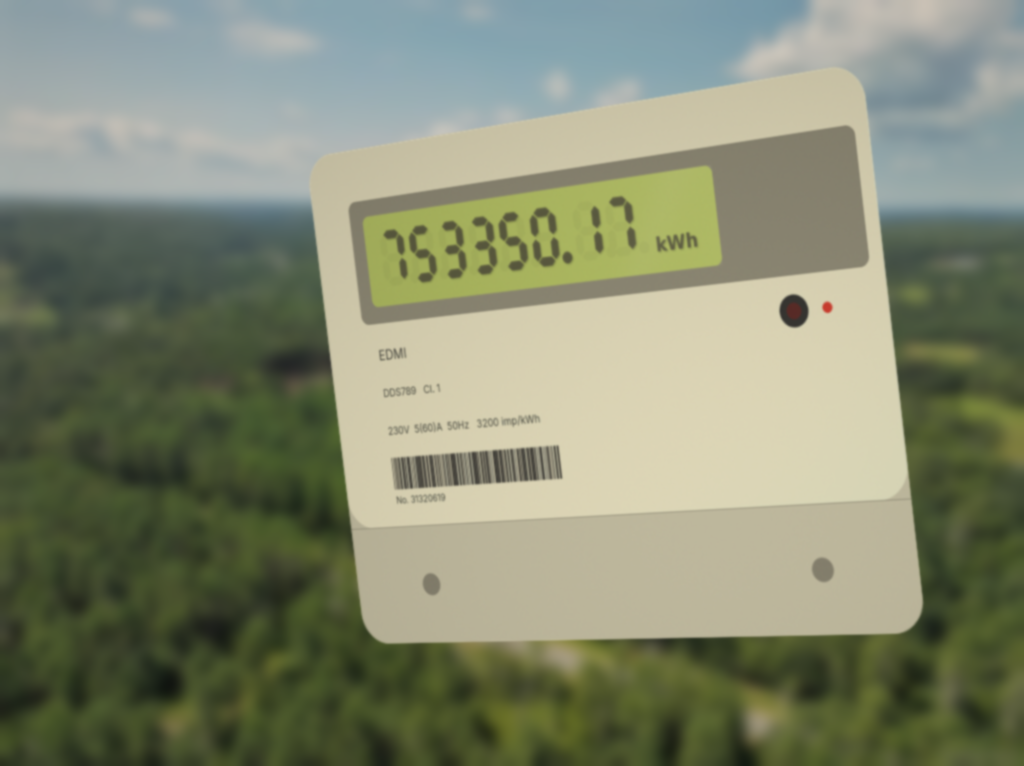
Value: kWh 753350.17
